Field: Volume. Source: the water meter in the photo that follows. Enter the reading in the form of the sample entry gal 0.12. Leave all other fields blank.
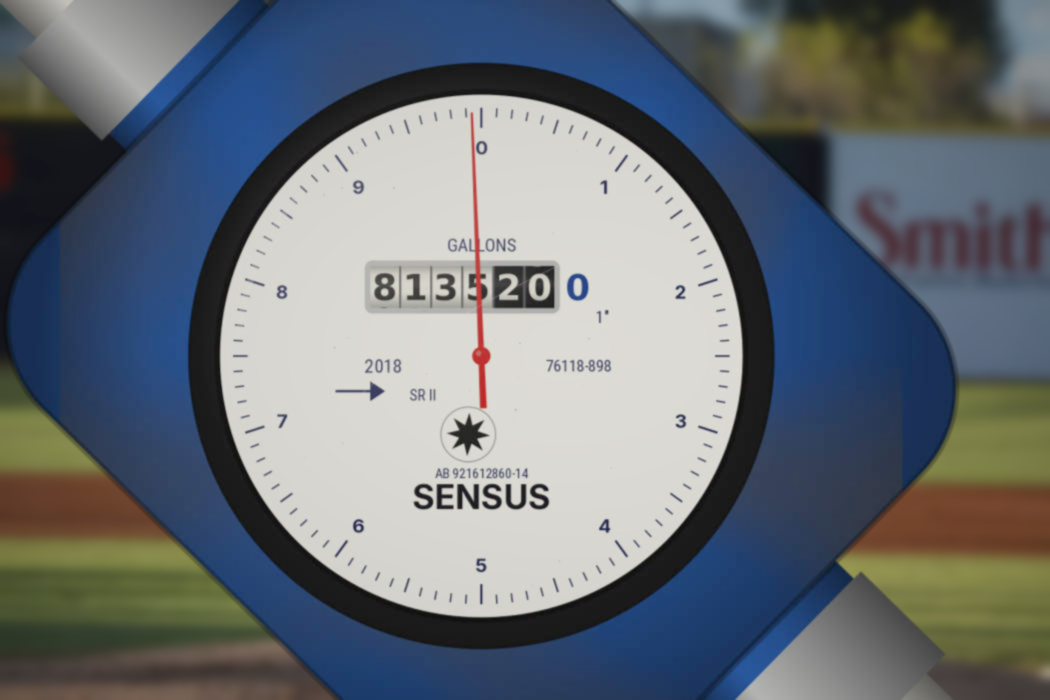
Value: gal 8135199.9
